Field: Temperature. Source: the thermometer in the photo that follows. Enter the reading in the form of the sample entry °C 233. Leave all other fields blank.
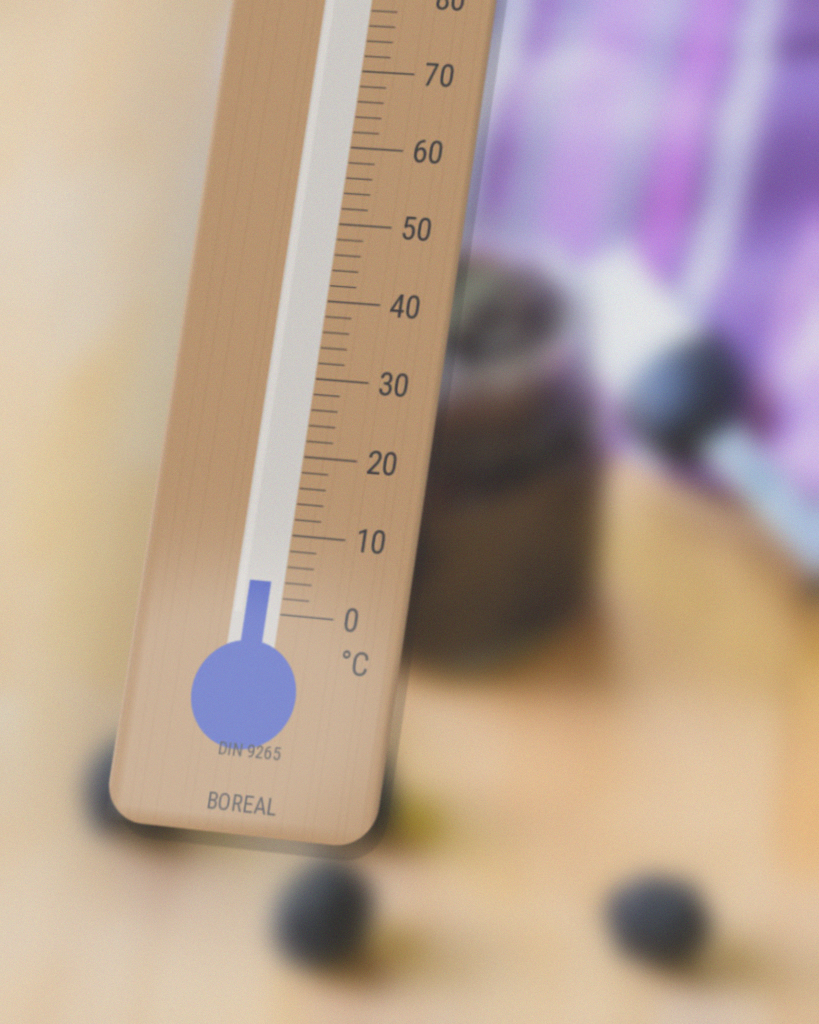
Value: °C 4
